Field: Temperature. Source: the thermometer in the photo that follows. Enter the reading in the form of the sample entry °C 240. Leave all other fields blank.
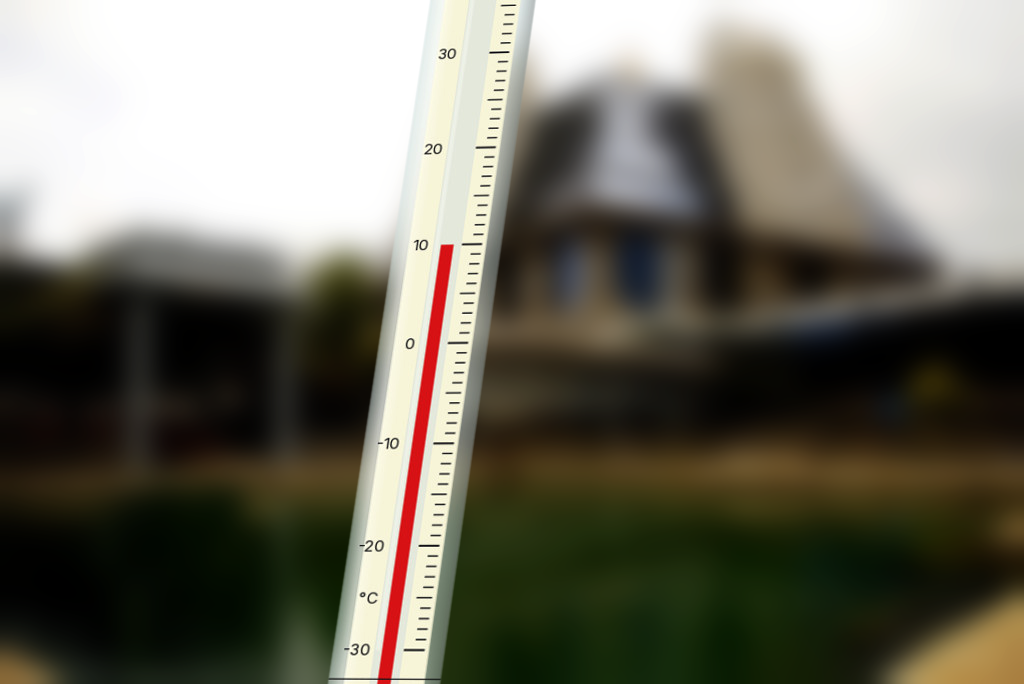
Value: °C 10
